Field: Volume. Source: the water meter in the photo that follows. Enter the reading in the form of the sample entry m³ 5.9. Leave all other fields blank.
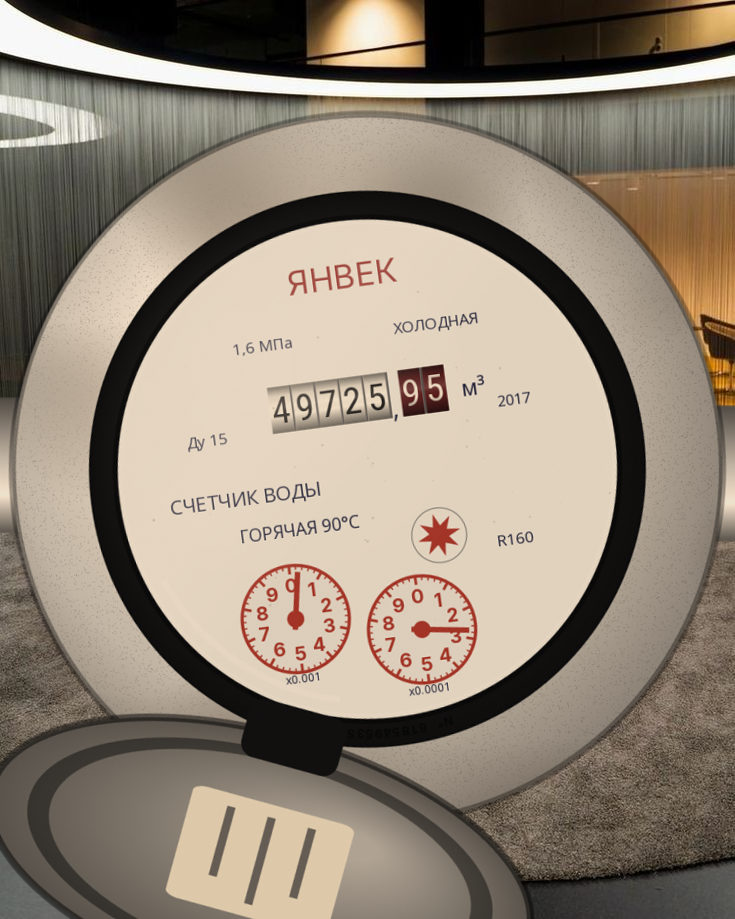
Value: m³ 49725.9502
